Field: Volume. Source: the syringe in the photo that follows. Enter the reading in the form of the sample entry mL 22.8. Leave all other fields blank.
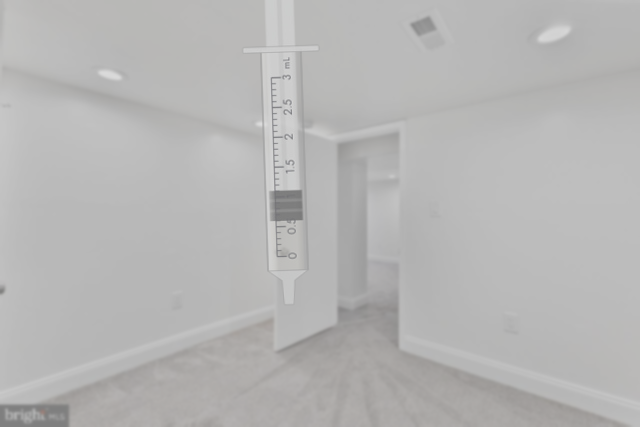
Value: mL 0.6
